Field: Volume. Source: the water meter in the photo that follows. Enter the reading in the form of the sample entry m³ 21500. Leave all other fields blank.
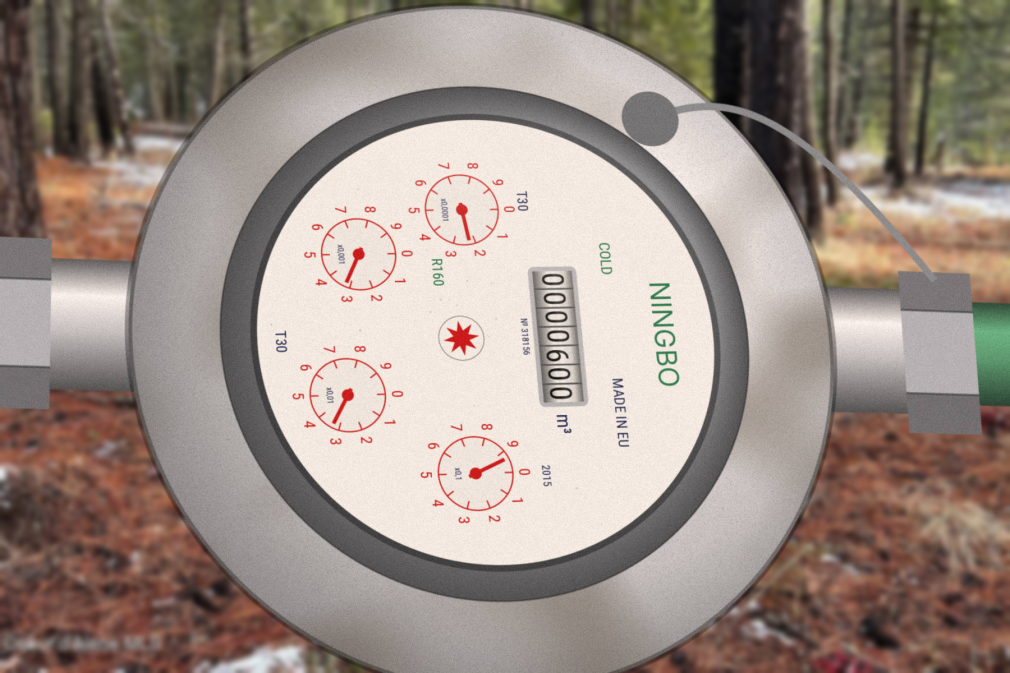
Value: m³ 599.9332
